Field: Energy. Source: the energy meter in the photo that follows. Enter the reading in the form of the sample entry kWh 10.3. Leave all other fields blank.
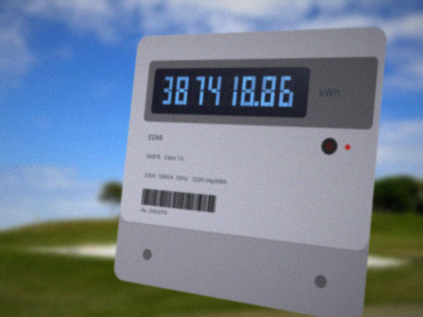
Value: kWh 387418.86
